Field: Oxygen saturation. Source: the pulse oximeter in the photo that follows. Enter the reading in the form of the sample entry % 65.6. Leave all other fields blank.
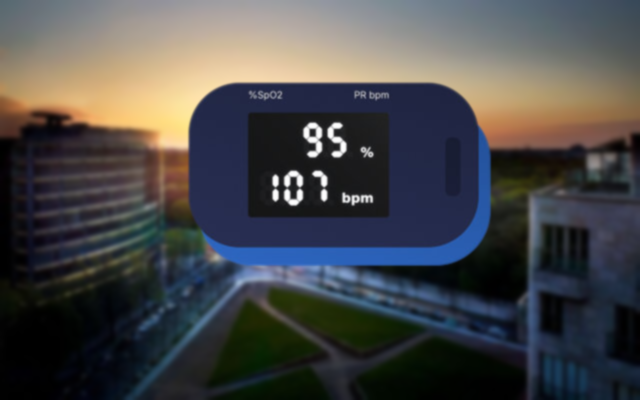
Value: % 95
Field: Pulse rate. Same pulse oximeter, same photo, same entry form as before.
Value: bpm 107
